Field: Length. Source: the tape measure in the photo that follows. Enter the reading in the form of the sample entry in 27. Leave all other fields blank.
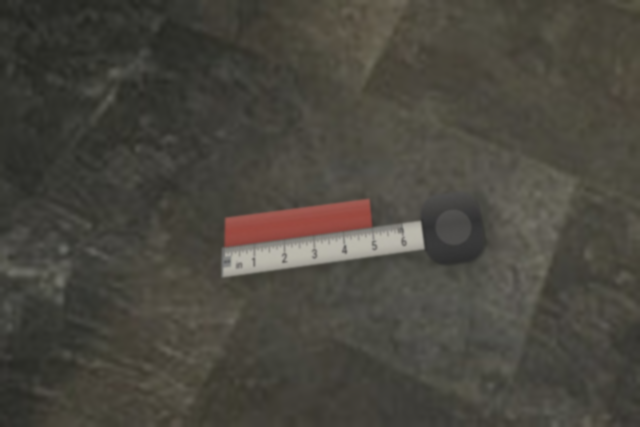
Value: in 5
